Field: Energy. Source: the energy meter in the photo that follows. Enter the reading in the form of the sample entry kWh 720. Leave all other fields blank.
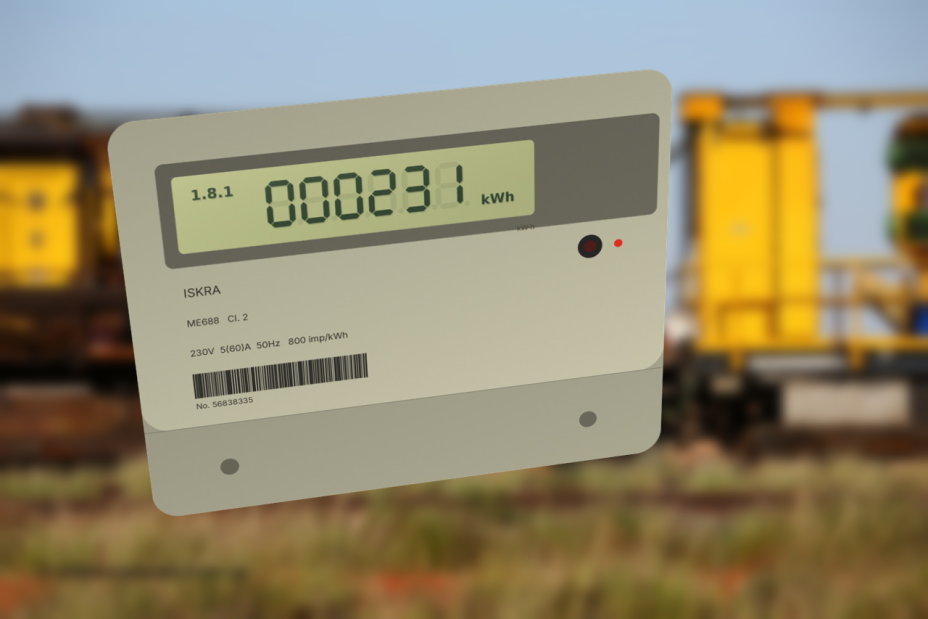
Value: kWh 231
